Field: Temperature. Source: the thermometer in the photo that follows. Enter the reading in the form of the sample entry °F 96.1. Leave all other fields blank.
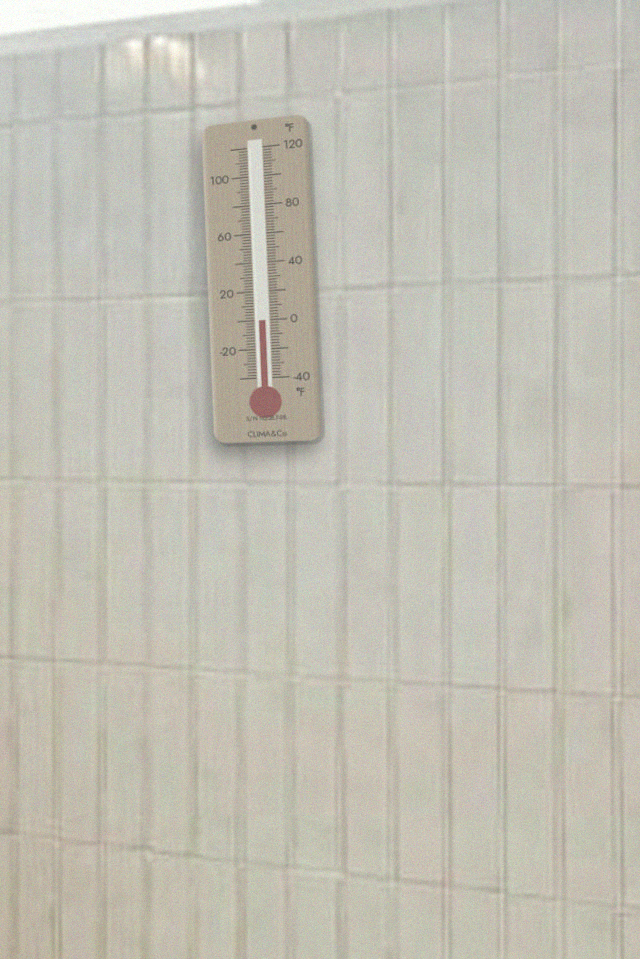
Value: °F 0
